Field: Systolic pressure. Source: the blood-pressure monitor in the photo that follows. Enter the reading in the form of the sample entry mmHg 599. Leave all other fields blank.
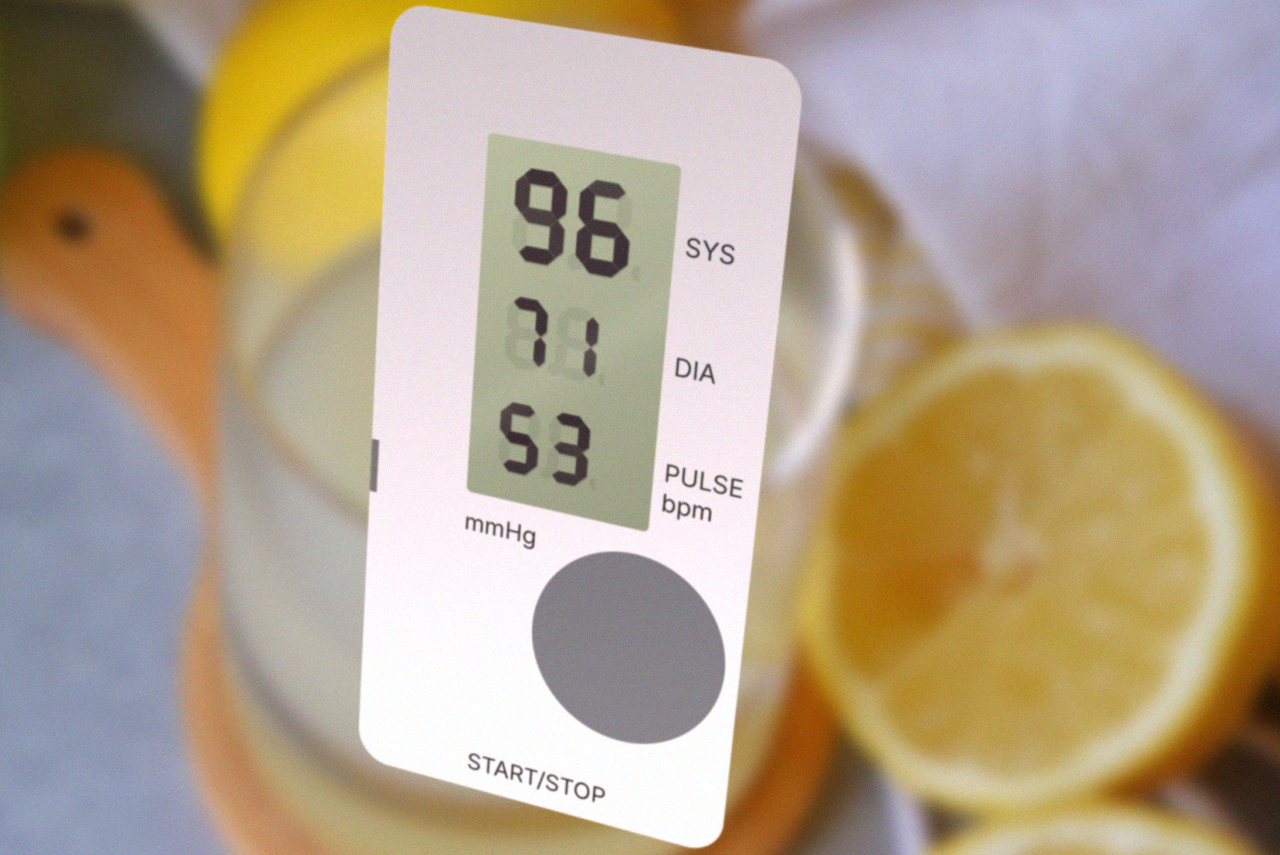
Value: mmHg 96
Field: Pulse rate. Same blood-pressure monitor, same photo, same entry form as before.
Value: bpm 53
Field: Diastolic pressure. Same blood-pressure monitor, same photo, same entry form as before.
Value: mmHg 71
